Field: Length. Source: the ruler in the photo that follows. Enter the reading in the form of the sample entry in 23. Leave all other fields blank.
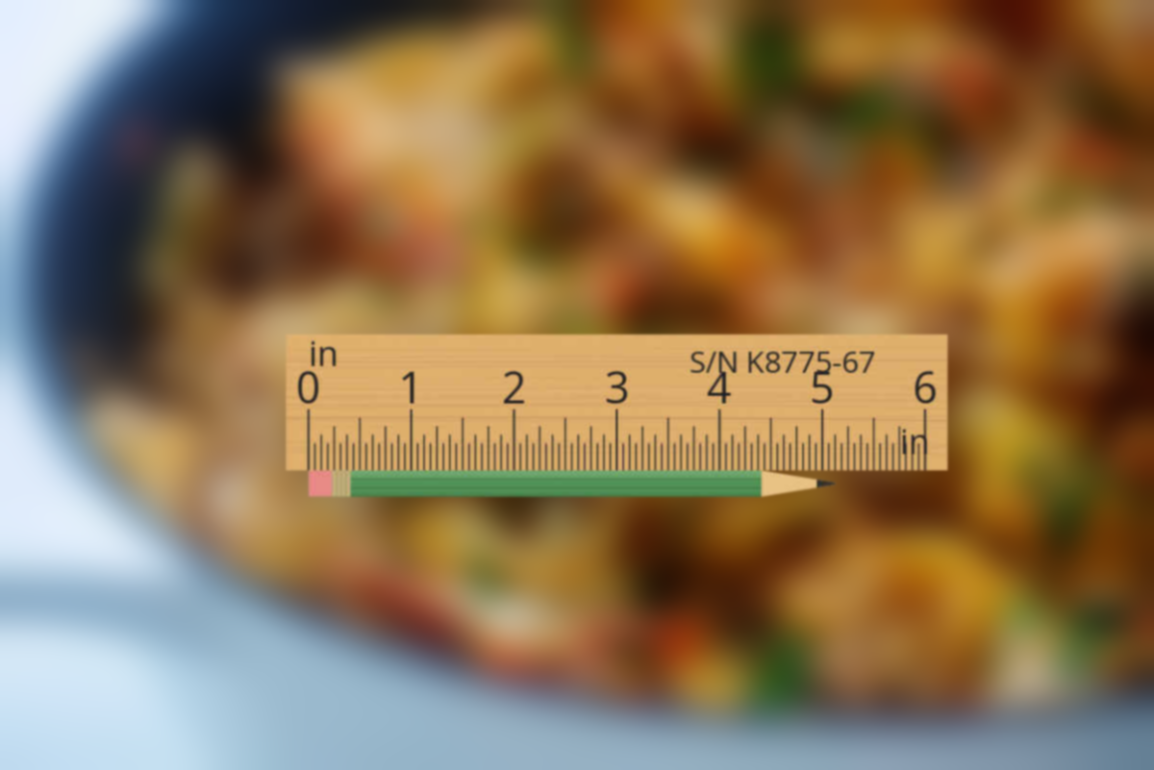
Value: in 5.125
